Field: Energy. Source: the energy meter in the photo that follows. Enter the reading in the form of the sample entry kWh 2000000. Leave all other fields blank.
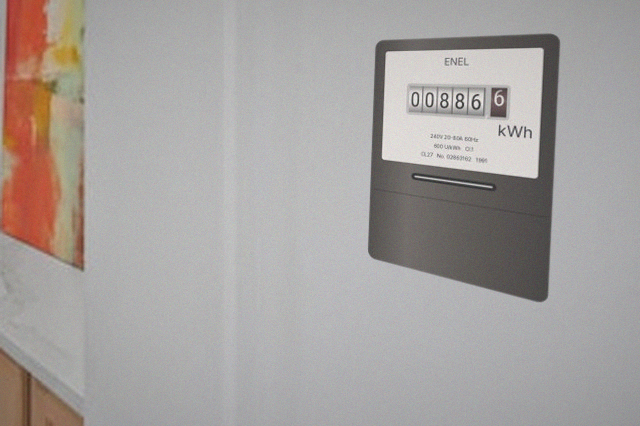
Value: kWh 886.6
